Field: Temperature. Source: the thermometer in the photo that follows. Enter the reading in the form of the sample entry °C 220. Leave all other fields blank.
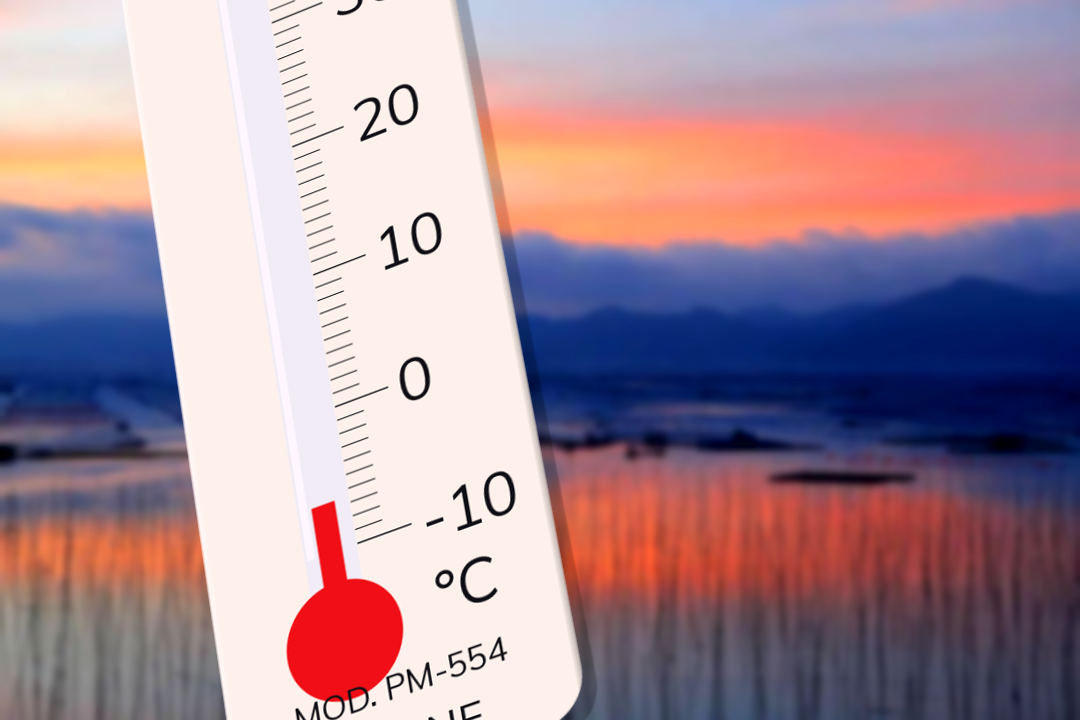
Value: °C -6.5
